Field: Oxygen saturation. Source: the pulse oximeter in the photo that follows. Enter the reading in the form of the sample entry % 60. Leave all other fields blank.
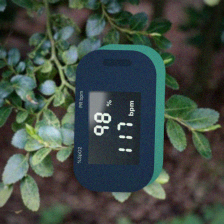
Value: % 98
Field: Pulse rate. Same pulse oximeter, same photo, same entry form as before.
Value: bpm 117
